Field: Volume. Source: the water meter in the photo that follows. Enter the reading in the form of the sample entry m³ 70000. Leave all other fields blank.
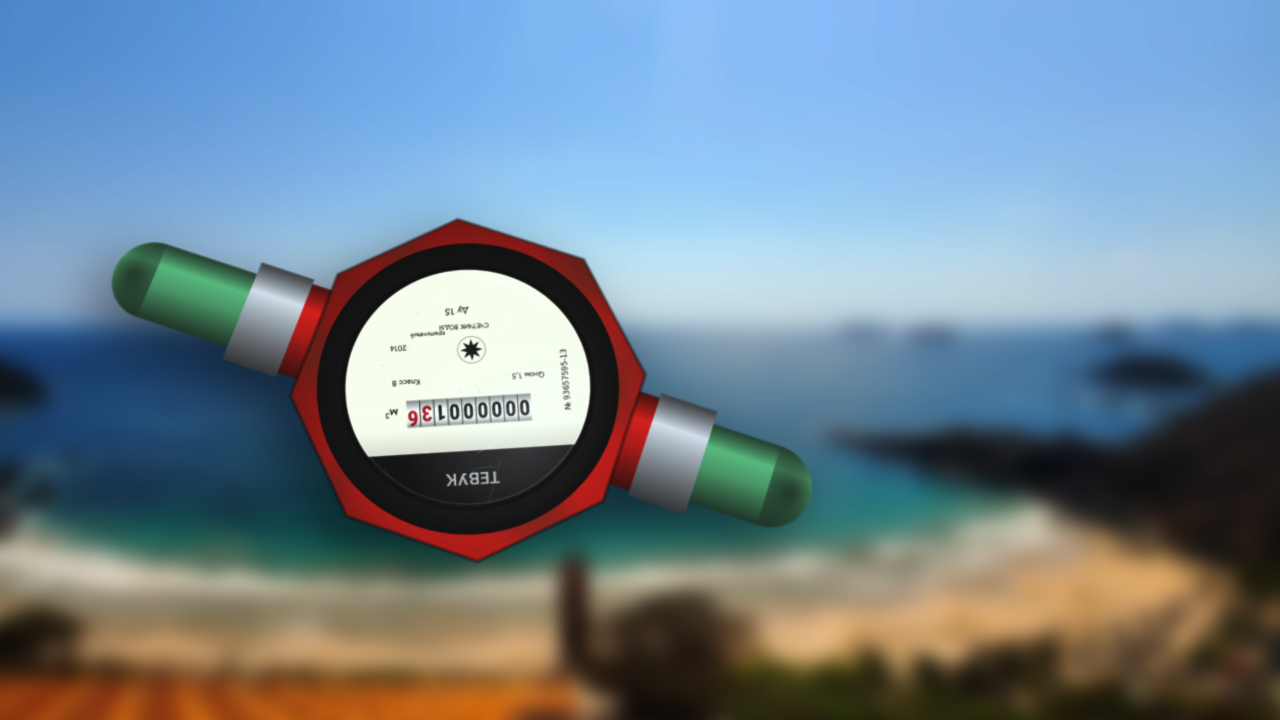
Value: m³ 1.36
